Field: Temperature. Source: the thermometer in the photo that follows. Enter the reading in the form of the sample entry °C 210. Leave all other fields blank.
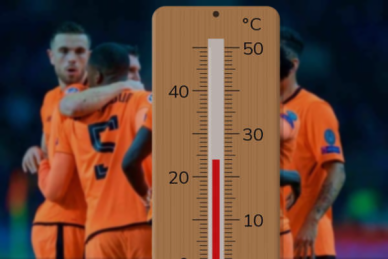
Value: °C 24
